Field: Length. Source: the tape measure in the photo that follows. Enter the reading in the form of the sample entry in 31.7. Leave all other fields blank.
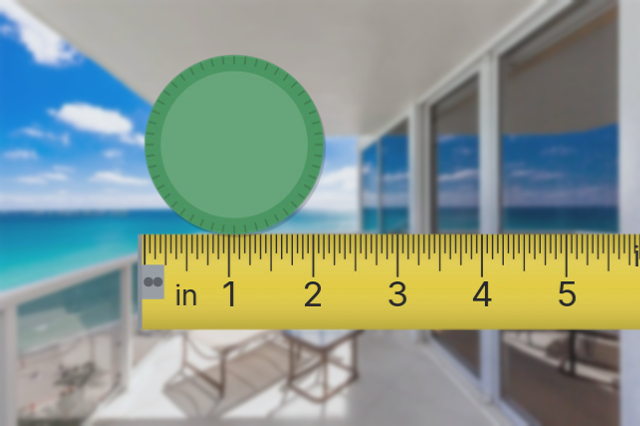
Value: in 2.125
